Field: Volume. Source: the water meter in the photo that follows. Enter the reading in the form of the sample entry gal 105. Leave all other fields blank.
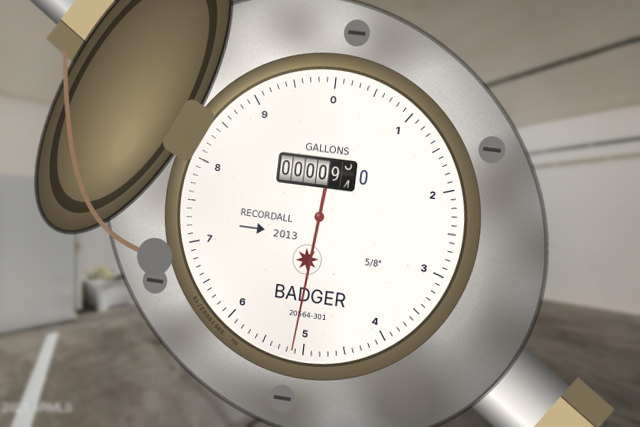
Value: gal 935.1
